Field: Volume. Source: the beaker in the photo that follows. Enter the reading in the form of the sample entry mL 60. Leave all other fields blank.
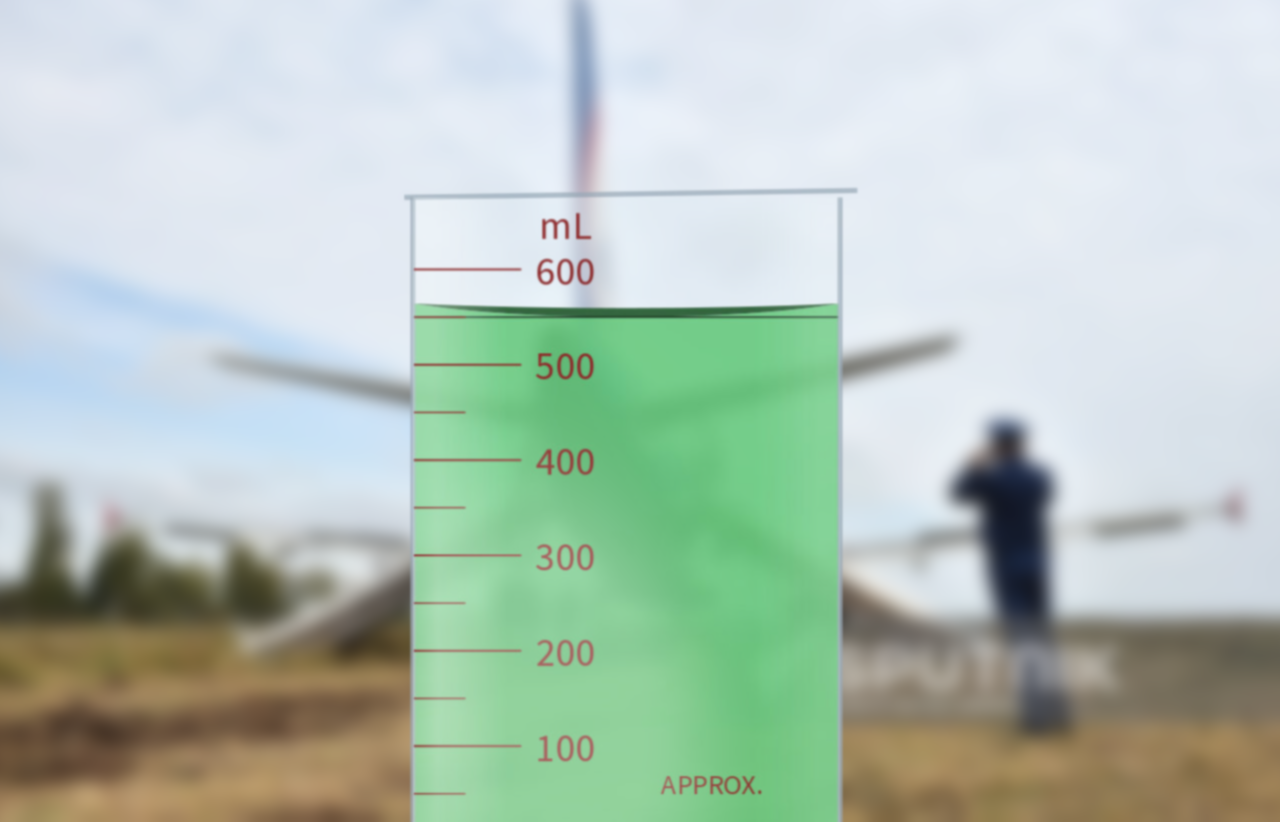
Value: mL 550
